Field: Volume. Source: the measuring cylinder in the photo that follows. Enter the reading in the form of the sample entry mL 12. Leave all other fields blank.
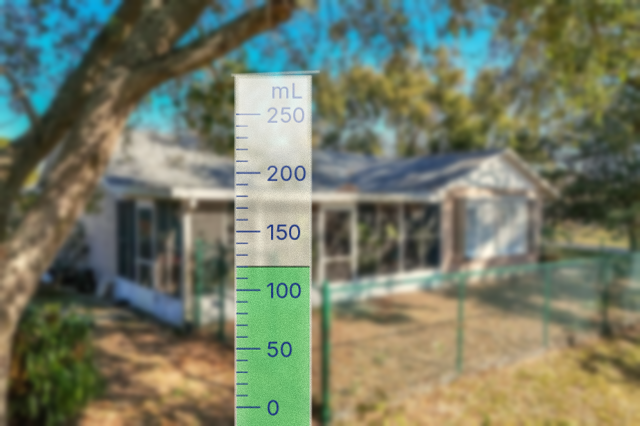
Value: mL 120
